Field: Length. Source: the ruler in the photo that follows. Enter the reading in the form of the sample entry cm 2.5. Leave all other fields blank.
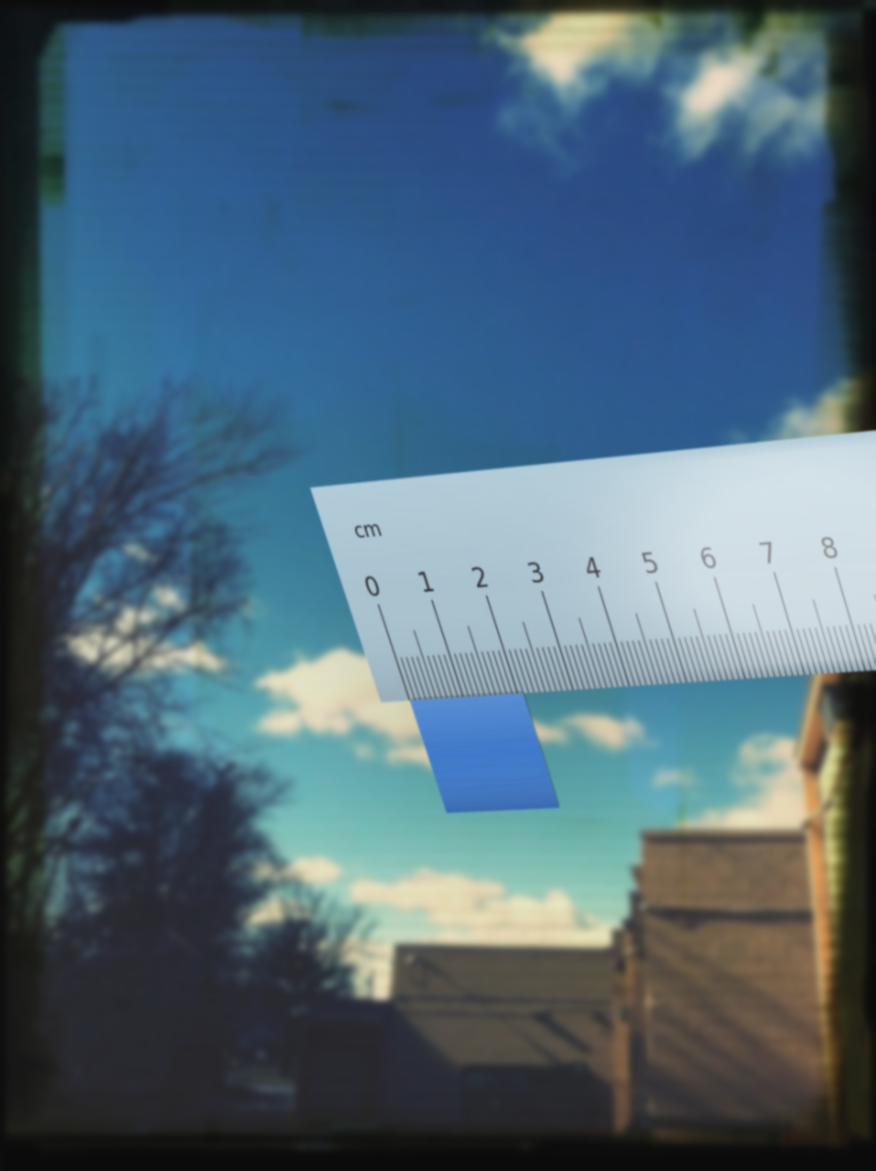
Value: cm 2.1
